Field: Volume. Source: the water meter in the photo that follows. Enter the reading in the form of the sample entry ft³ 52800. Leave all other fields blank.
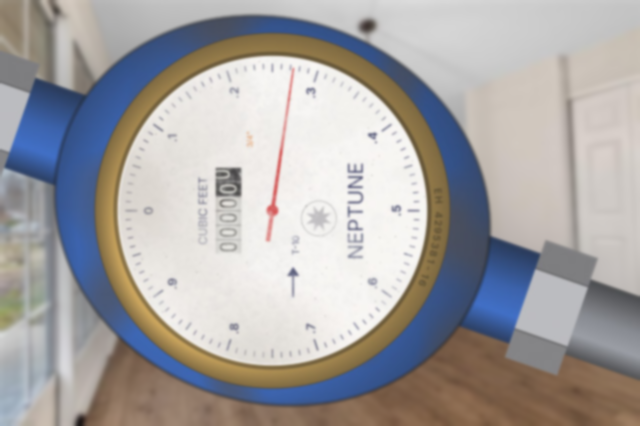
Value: ft³ 0.27
